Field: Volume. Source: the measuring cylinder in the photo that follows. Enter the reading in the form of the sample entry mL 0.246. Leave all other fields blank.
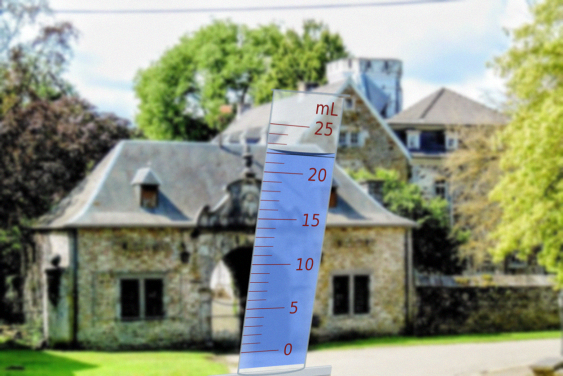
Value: mL 22
